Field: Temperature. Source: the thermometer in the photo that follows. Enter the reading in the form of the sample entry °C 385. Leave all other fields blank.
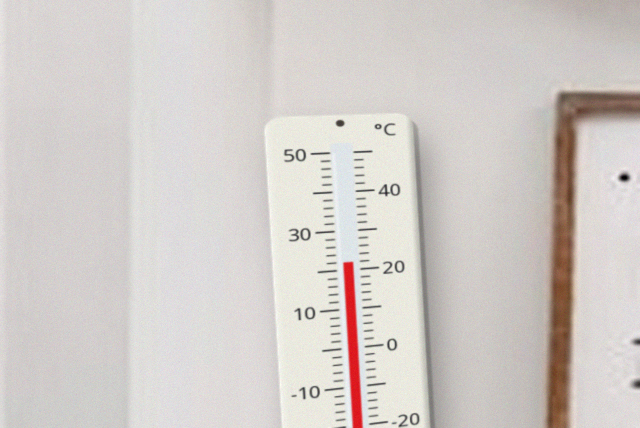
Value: °C 22
